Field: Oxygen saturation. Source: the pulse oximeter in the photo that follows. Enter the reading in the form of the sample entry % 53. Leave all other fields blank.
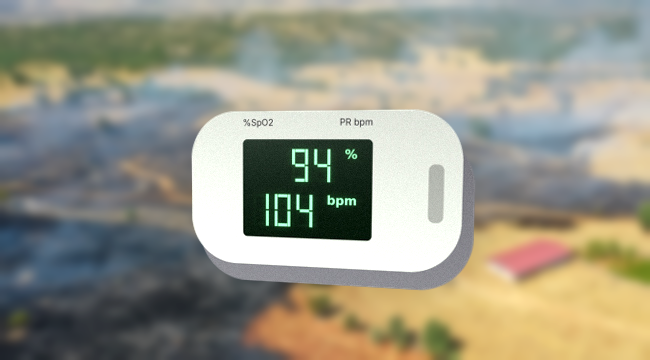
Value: % 94
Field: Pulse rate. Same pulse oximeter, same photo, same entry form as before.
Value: bpm 104
